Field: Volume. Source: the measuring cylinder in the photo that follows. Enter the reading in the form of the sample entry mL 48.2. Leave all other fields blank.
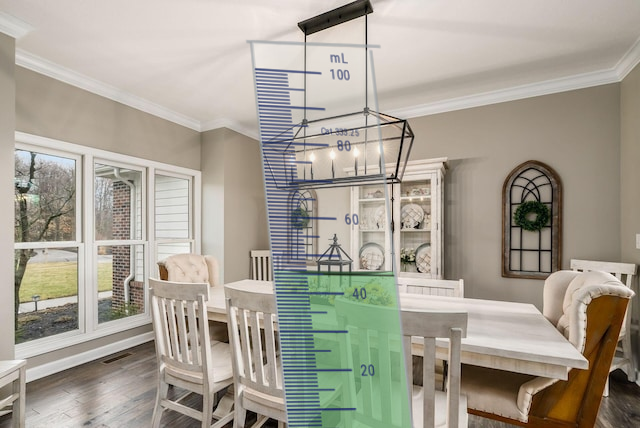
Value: mL 45
